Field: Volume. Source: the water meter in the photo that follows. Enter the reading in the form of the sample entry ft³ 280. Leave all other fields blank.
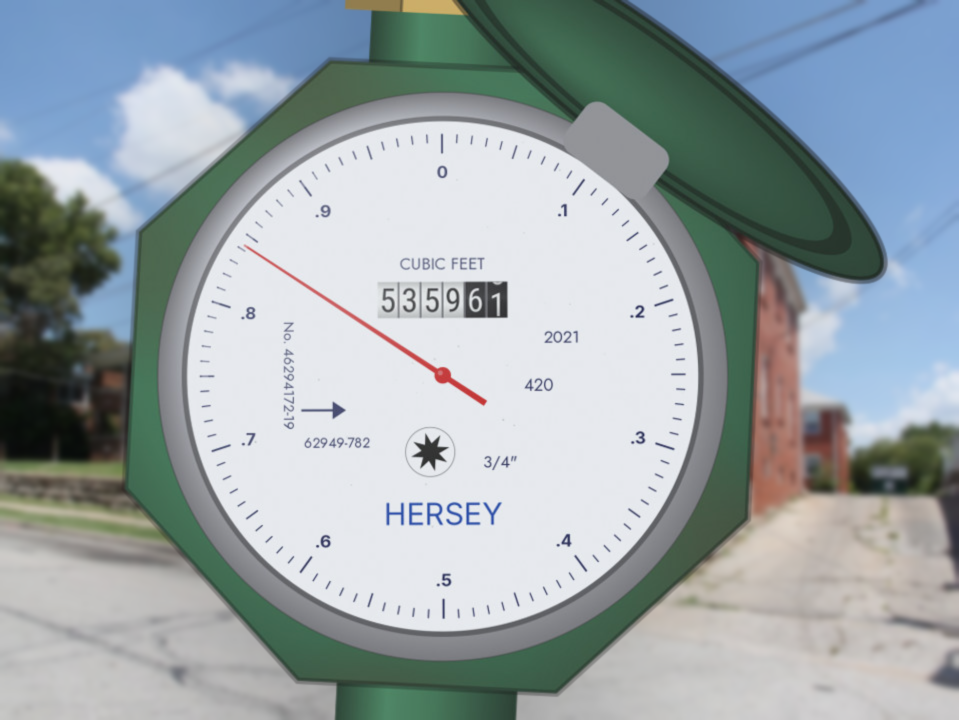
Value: ft³ 535960.84
